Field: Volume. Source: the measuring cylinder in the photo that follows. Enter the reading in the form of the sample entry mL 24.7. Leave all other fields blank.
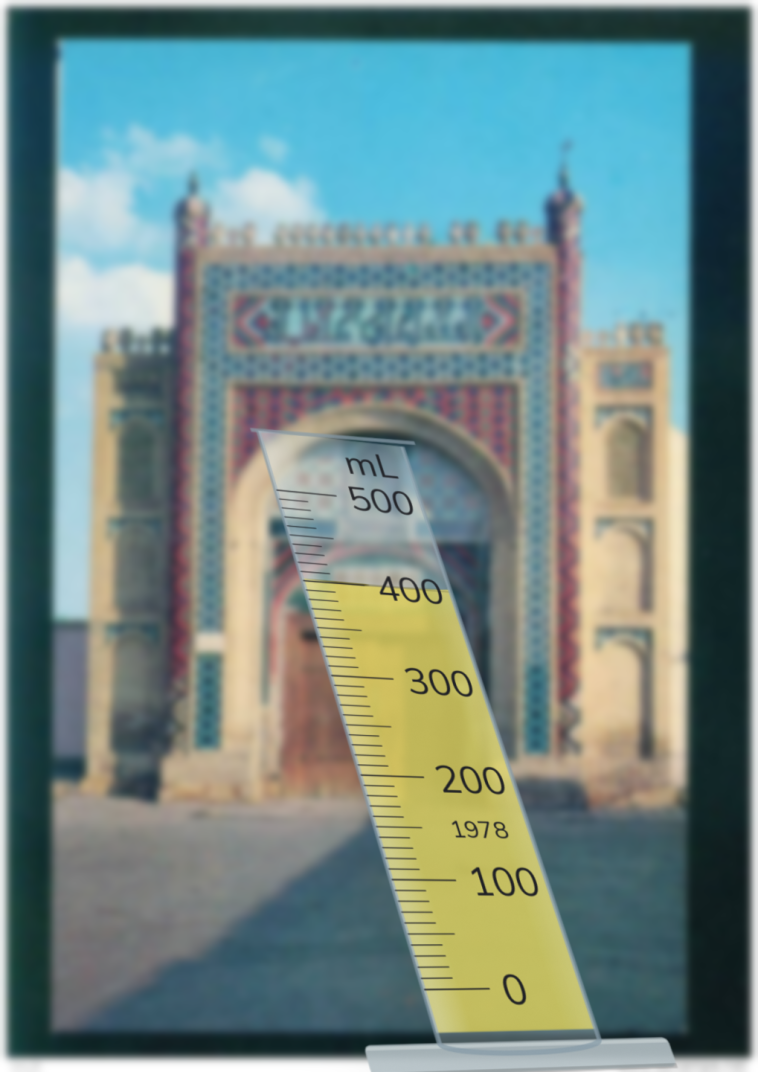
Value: mL 400
